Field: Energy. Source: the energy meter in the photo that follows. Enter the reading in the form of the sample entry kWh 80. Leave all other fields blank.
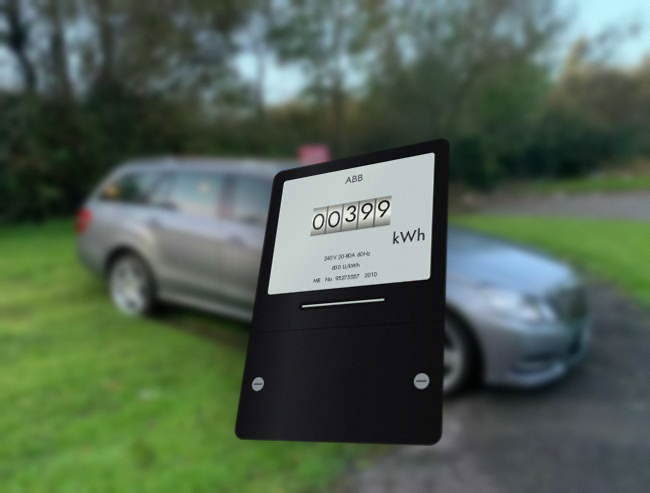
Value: kWh 399
